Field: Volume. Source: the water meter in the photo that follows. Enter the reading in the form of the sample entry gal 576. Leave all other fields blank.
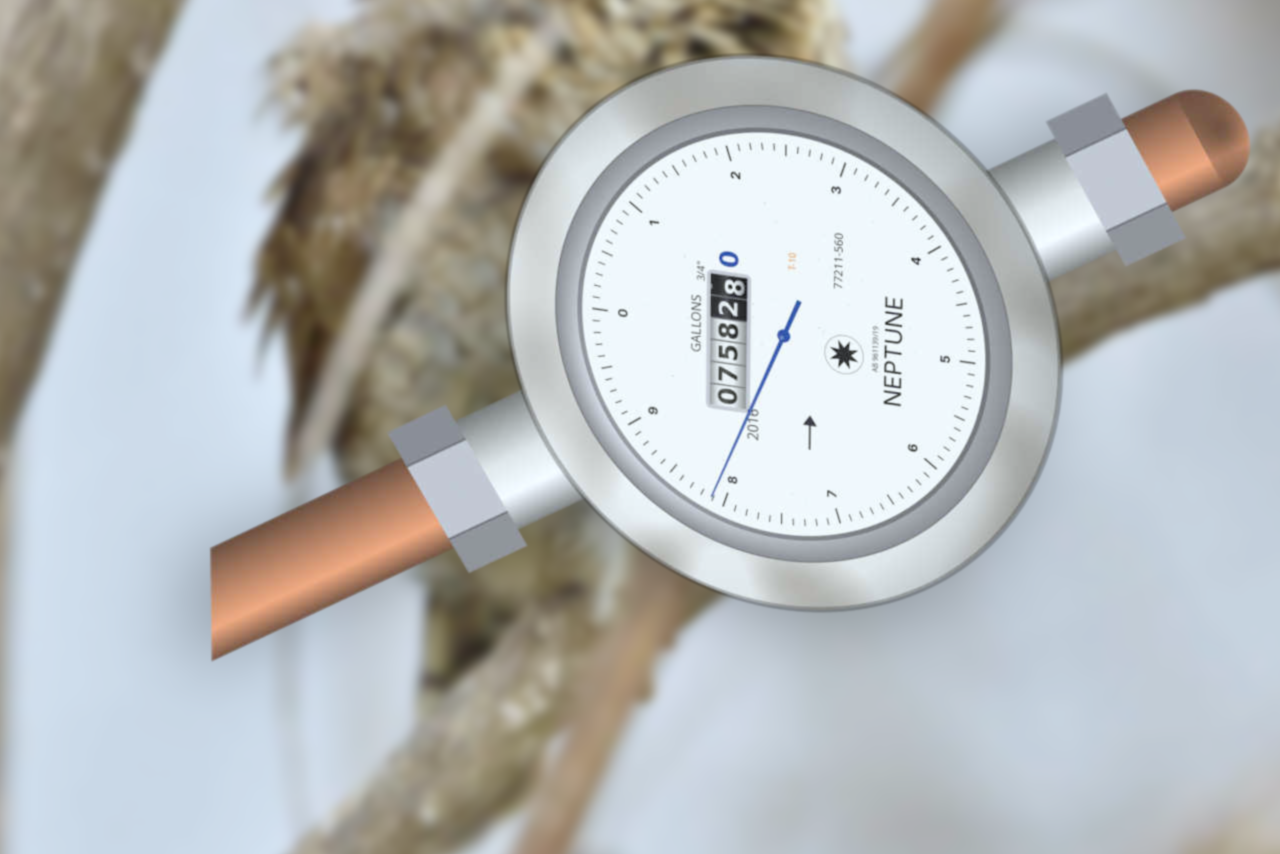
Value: gal 758278.1
